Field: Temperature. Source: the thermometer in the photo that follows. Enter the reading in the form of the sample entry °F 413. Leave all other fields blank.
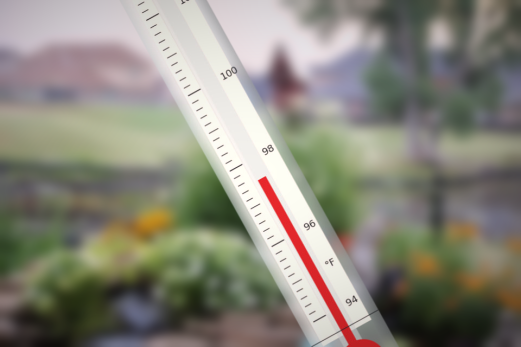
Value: °F 97.5
